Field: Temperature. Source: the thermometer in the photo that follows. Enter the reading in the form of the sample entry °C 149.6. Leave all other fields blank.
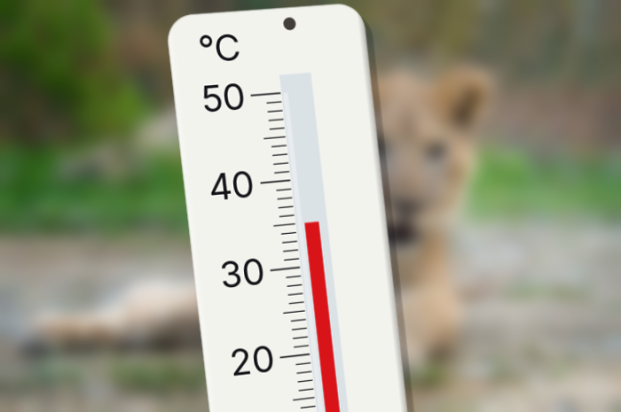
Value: °C 35
